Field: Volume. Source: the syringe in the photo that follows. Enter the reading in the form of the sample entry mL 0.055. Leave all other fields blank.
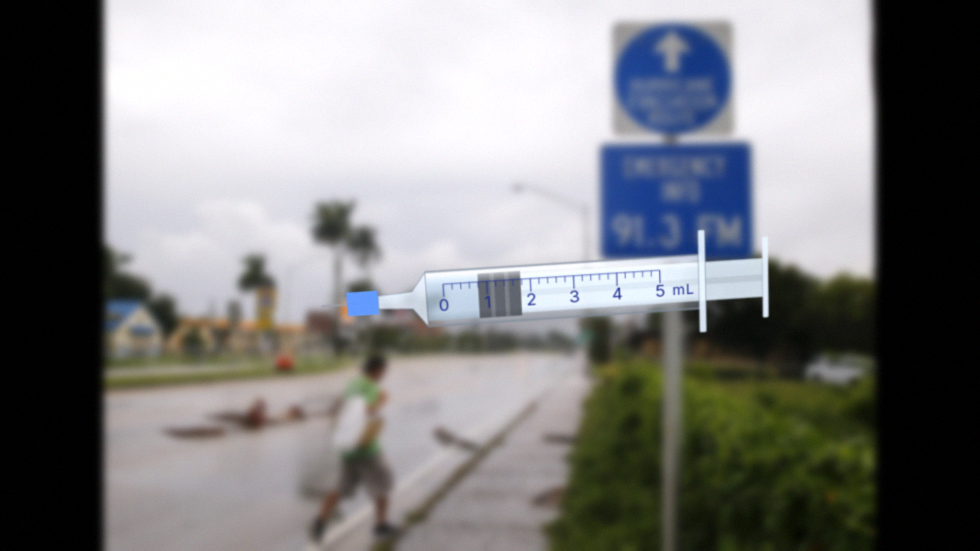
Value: mL 0.8
